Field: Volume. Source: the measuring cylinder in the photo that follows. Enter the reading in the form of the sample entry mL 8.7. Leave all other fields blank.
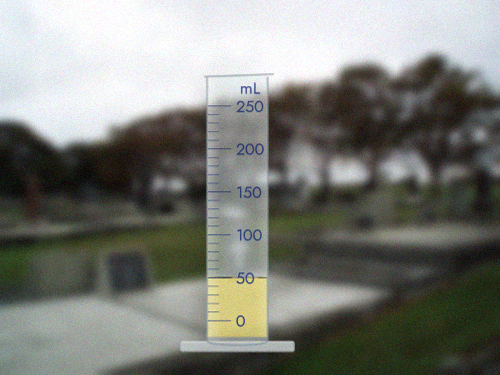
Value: mL 50
